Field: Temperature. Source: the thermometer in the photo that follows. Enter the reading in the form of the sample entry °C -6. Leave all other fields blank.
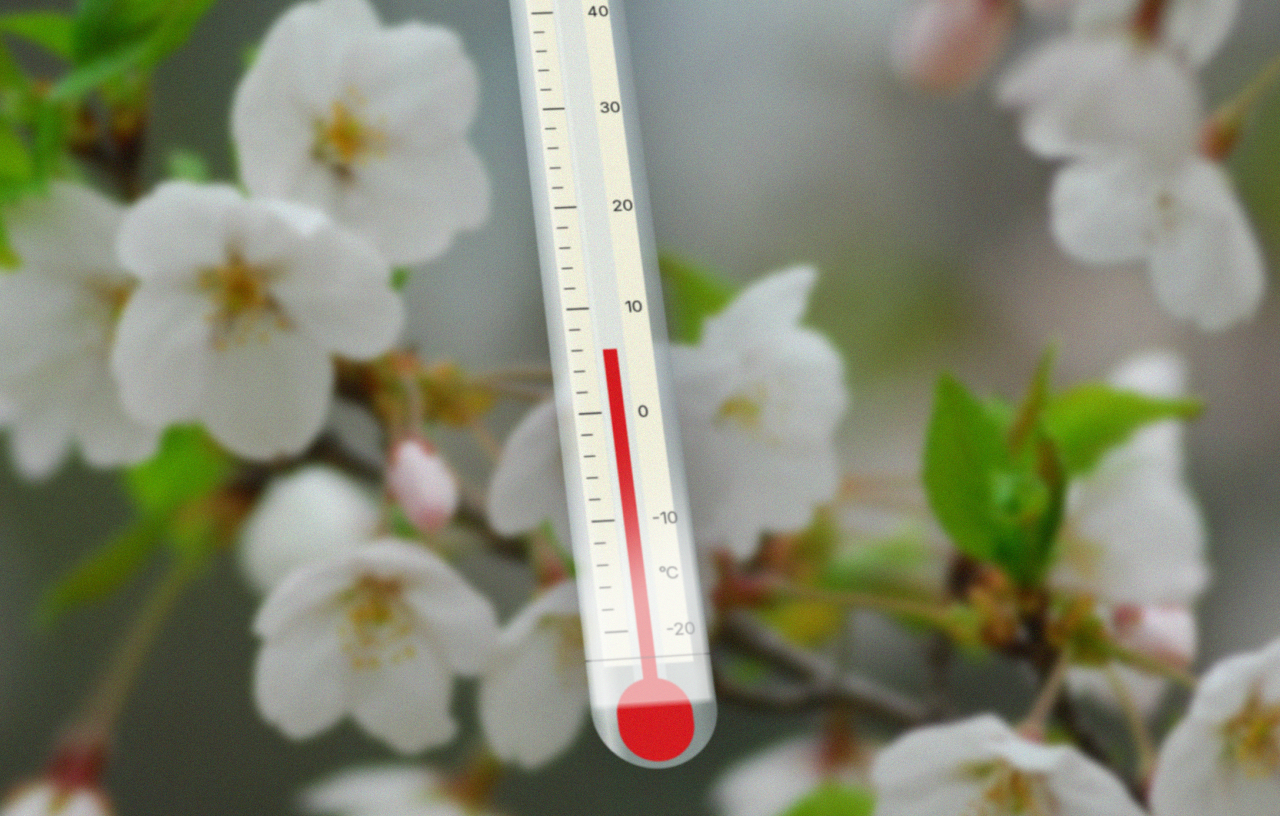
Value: °C 6
